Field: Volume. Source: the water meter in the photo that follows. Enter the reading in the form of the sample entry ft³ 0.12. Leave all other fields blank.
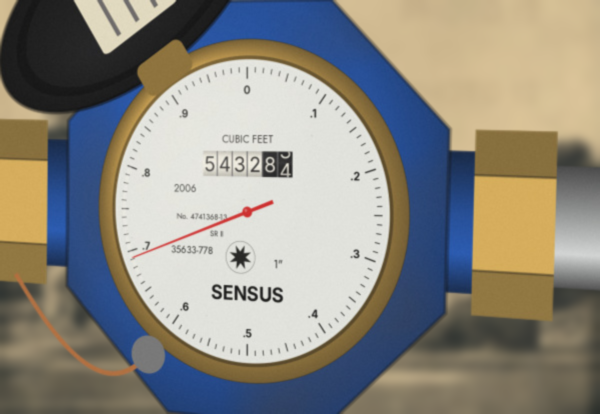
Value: ft³ 543283.69
